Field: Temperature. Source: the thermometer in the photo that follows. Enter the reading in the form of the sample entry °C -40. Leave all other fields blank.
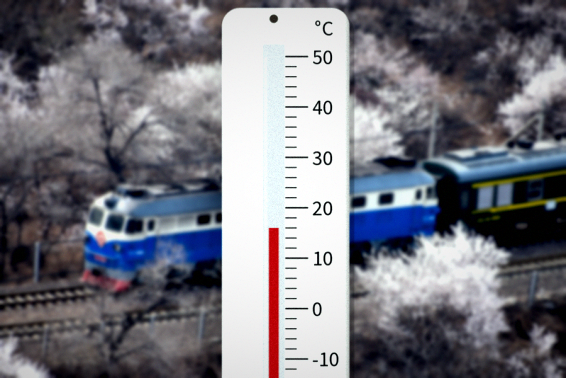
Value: °C 16
